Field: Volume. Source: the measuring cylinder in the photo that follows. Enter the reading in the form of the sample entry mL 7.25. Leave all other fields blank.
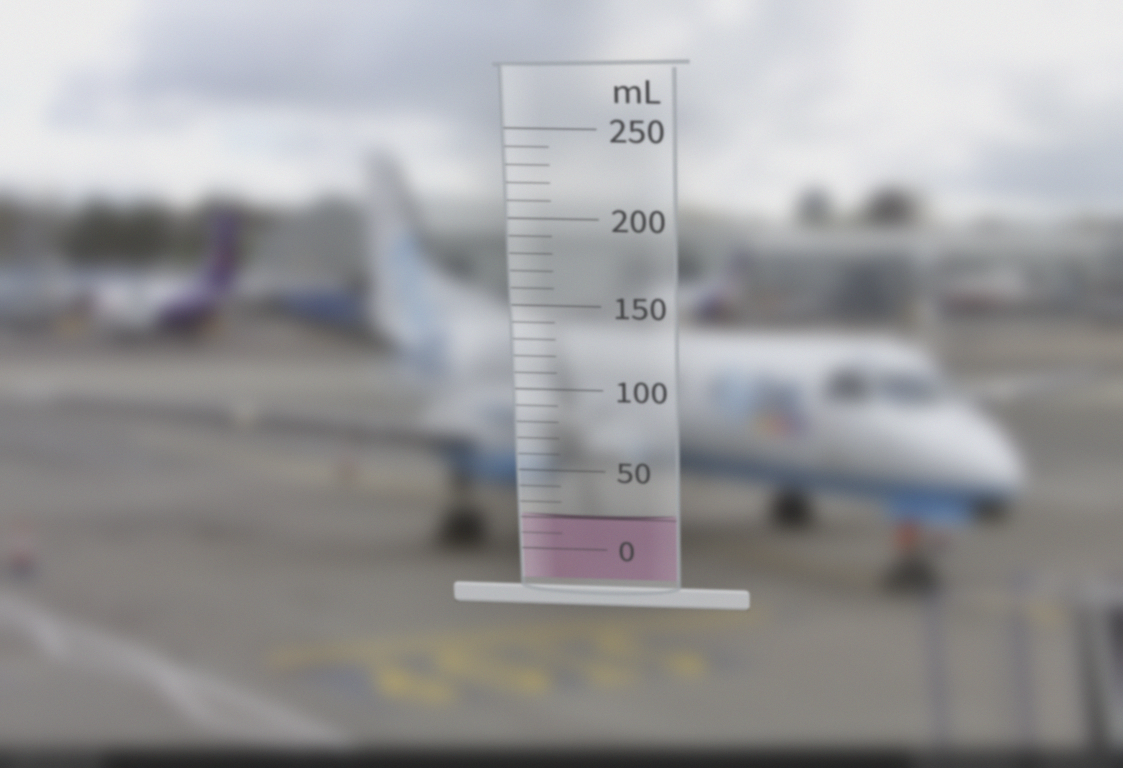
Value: mL 20
